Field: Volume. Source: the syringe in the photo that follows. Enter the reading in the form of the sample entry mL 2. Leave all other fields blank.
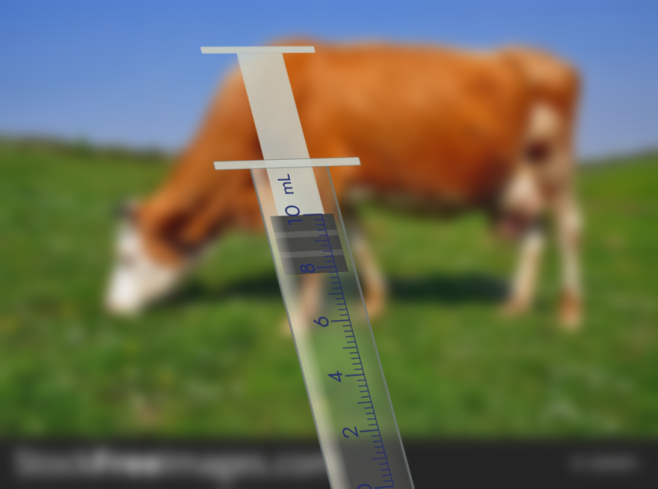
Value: mL 7.8
